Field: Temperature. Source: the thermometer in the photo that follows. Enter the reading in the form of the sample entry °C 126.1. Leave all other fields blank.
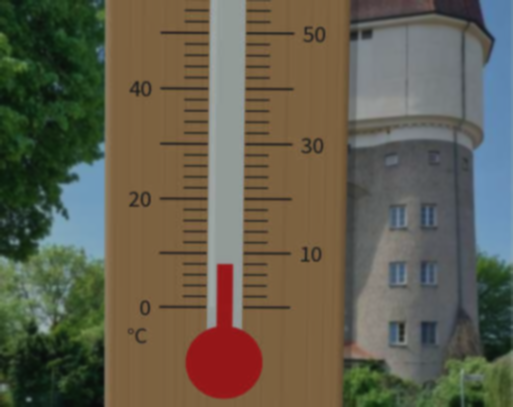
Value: °C 8
